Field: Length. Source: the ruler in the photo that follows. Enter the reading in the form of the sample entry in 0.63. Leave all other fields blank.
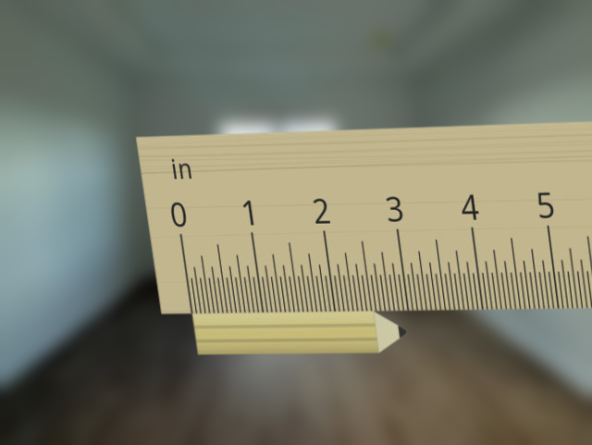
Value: in 2.9375
